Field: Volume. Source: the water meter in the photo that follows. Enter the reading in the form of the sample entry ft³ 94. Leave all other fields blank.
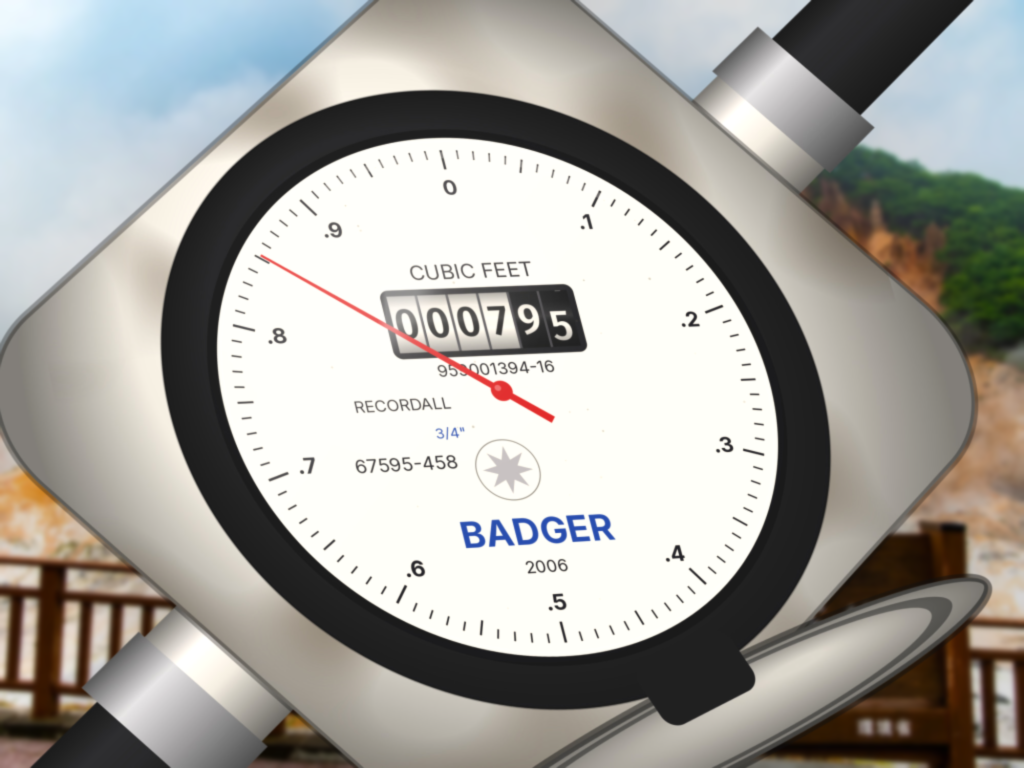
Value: ft³ 794.85
